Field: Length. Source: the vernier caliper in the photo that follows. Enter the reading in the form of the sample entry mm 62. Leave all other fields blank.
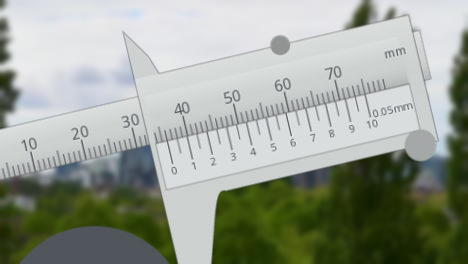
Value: mm 36.0
